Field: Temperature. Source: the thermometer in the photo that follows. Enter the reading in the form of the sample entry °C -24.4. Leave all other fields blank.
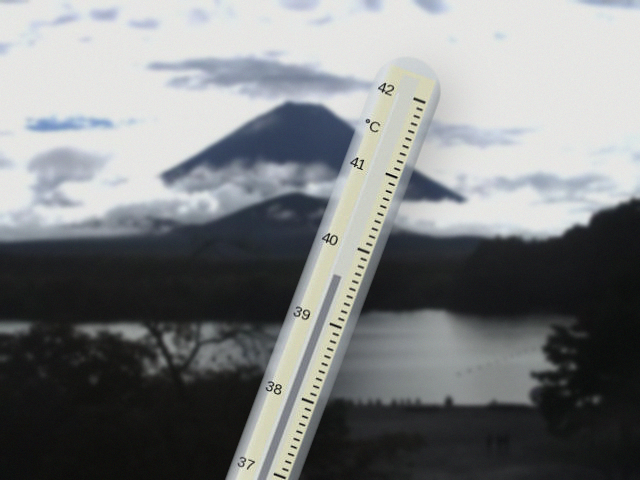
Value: °C 39.6
